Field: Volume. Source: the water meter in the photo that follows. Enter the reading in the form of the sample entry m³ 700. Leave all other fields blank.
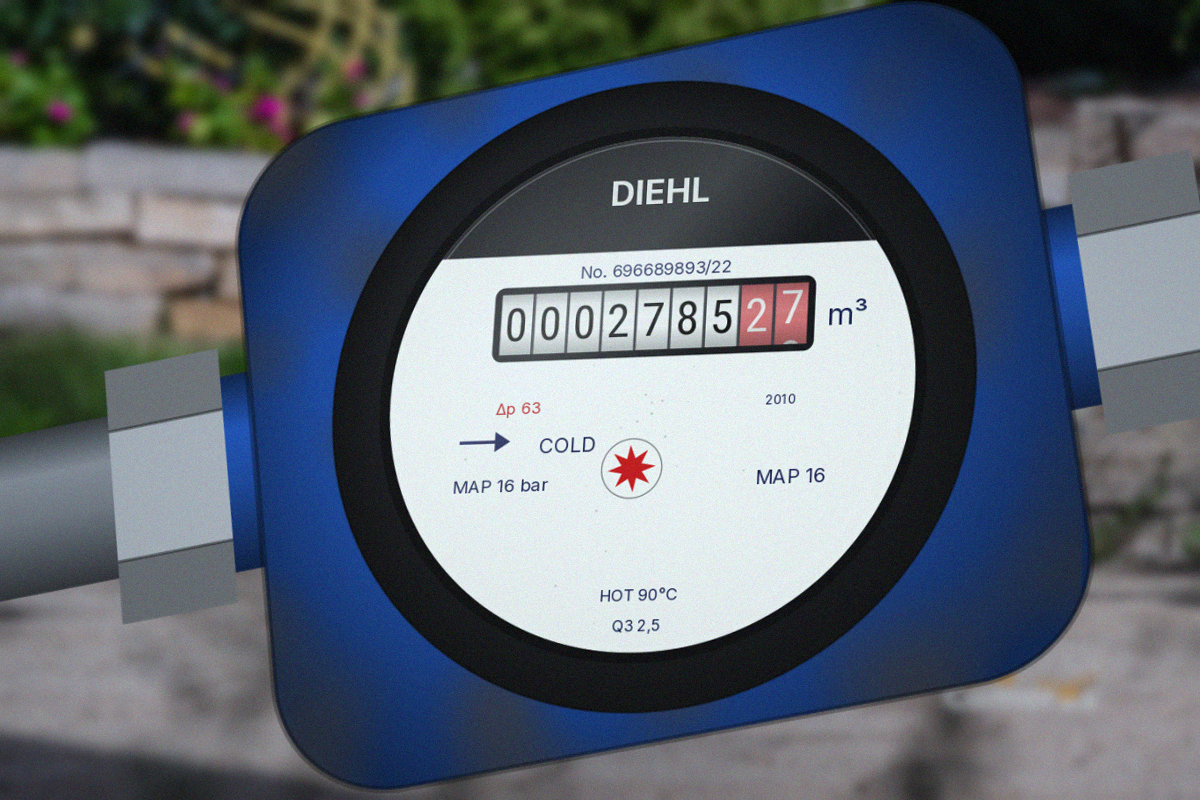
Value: m³ 2785.27
